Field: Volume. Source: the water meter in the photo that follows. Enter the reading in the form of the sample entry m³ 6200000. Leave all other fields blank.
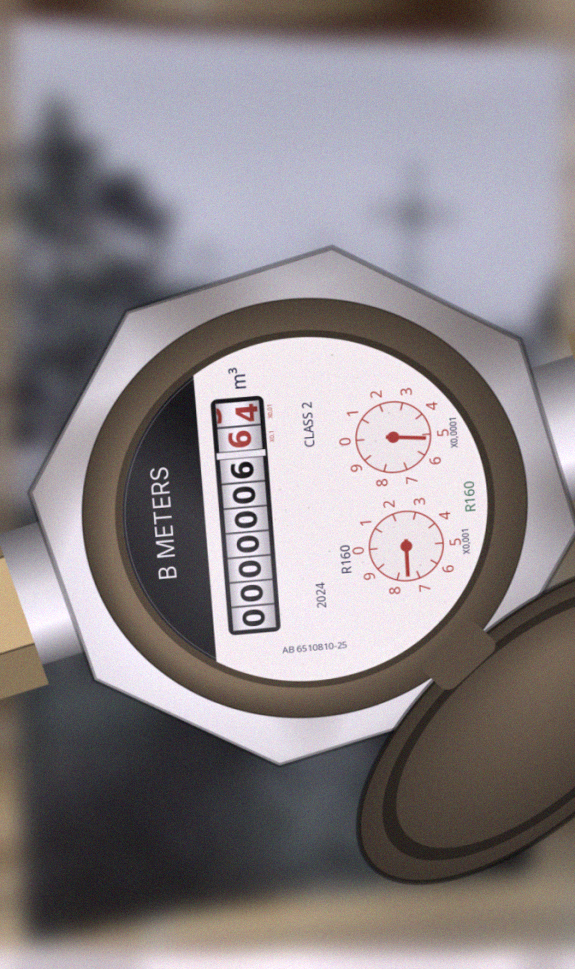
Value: m³ 6.6375
